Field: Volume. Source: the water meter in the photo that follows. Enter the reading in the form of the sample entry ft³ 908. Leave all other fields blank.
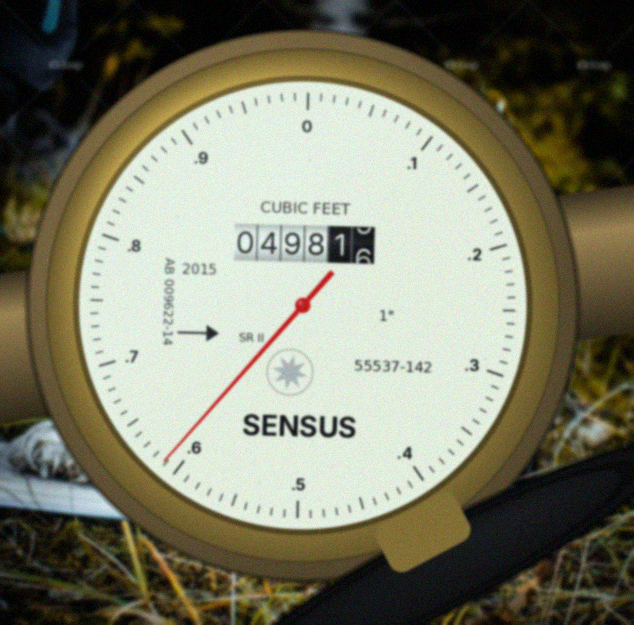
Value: ft³ 49815.61
